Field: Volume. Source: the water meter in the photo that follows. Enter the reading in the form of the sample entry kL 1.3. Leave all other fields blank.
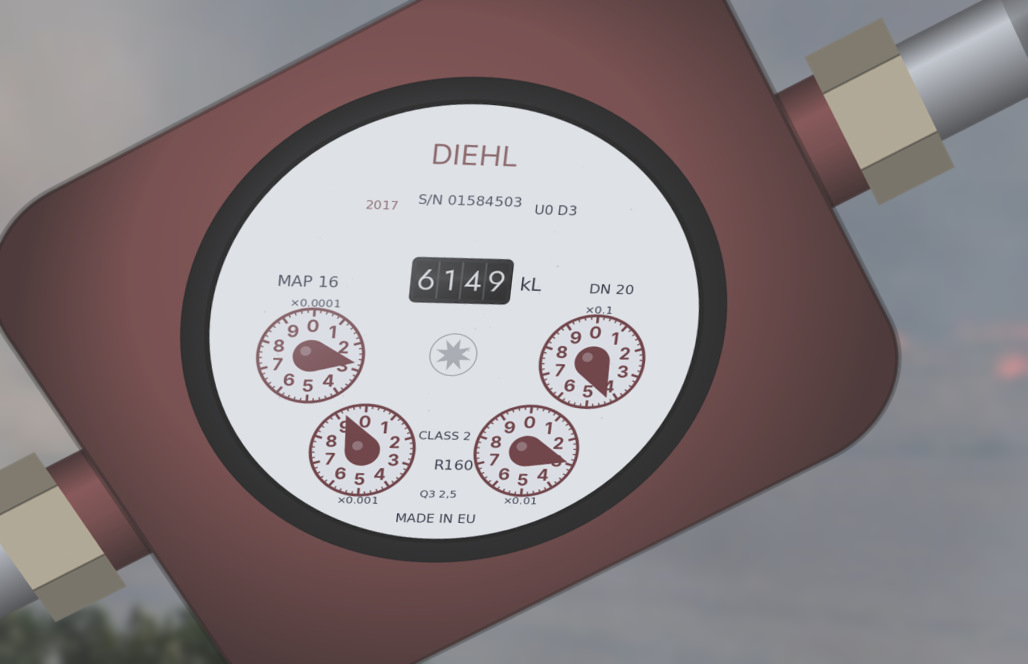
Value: kL 6149.4292
